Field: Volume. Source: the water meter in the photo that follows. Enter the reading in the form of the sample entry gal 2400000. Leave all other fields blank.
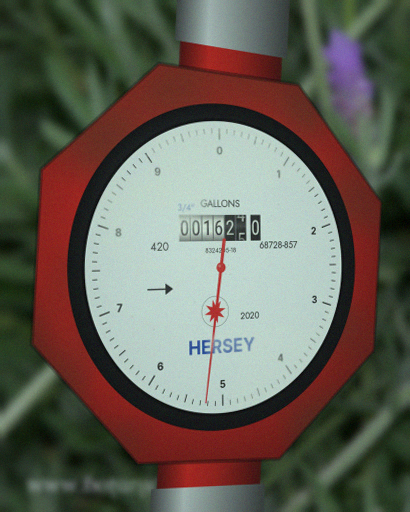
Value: gal 16245.2
